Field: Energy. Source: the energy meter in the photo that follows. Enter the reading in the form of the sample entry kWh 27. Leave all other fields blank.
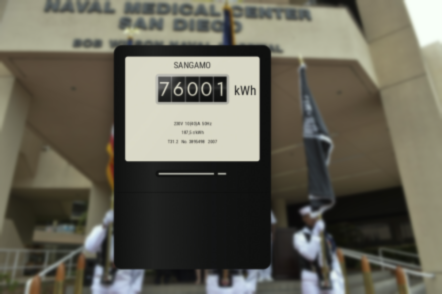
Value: kWh 76001
